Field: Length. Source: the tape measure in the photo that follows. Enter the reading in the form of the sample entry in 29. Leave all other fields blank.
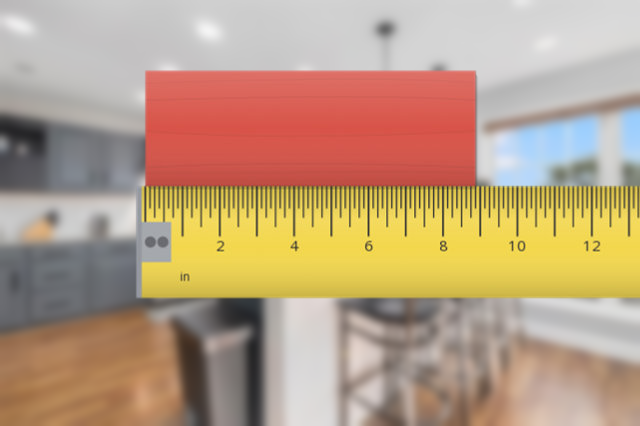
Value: in 8.875
